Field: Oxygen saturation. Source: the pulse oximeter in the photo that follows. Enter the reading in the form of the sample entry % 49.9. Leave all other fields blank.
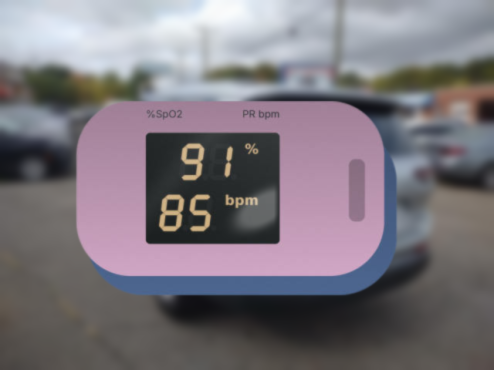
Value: % 91
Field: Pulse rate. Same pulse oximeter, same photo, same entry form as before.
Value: bpm 85
